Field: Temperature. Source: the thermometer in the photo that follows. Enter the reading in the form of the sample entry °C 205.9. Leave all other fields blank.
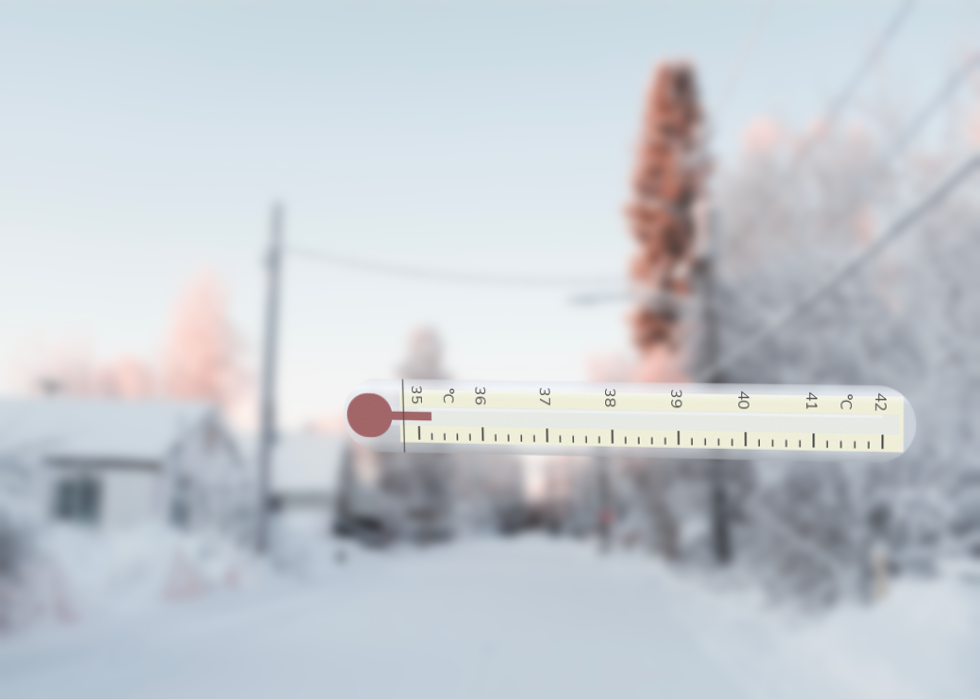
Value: °C 35.2
